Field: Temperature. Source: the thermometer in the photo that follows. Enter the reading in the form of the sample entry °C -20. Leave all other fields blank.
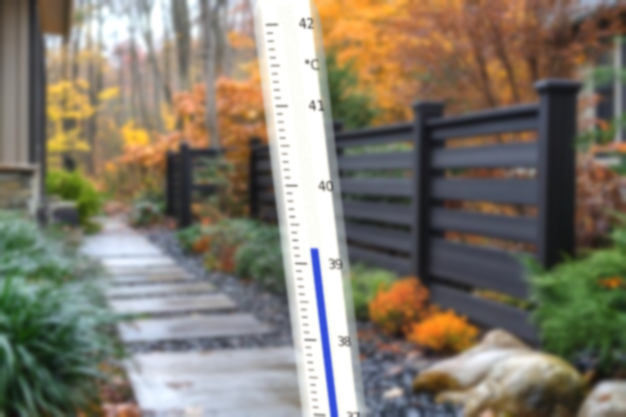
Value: °C 39.2
